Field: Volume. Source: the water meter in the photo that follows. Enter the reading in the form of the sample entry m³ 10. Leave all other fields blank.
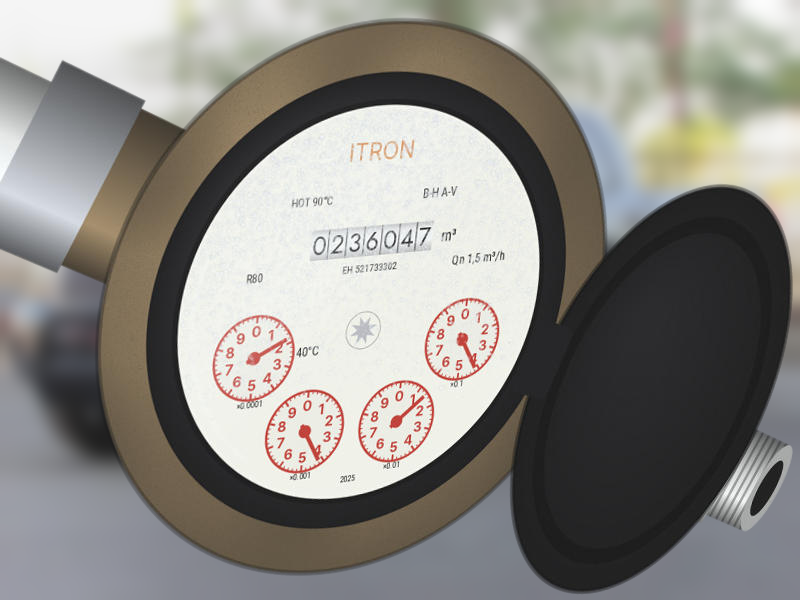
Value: m³ 236047.4141
